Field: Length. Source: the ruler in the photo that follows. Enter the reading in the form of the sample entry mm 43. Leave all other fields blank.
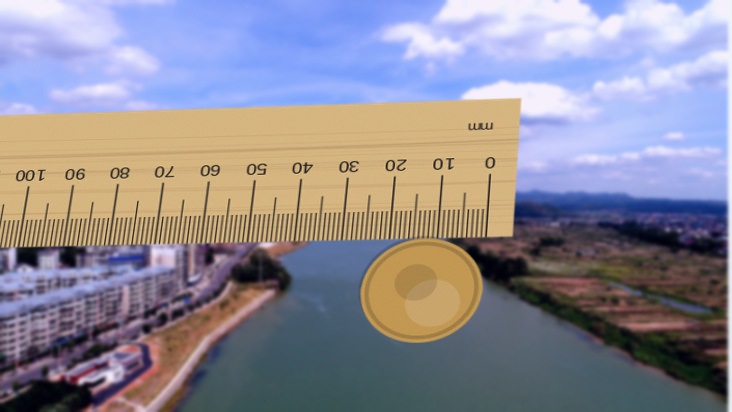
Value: mm 25
